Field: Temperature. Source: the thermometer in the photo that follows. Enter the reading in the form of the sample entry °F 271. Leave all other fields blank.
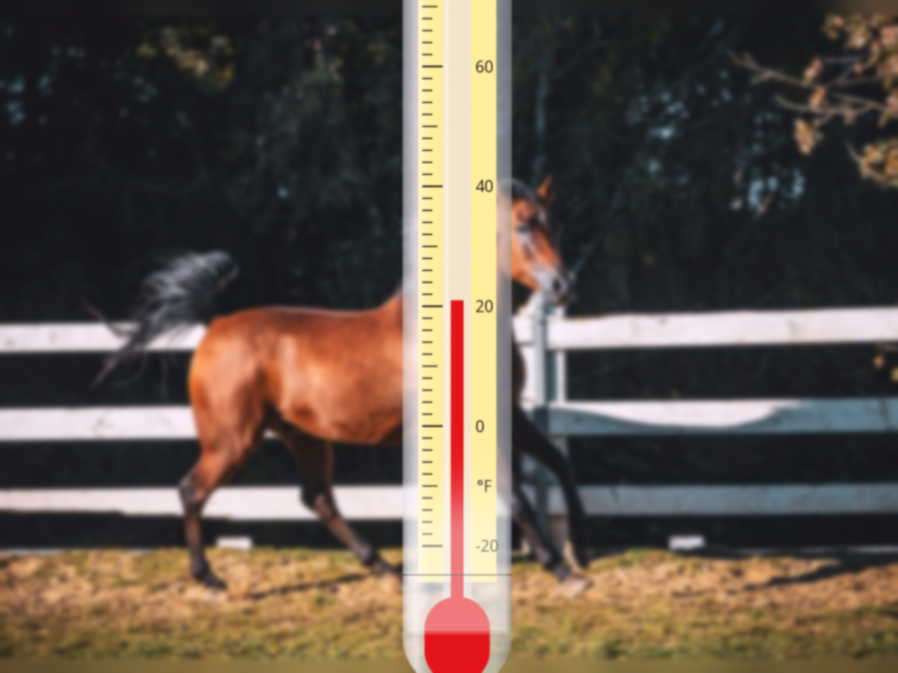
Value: °F 21
